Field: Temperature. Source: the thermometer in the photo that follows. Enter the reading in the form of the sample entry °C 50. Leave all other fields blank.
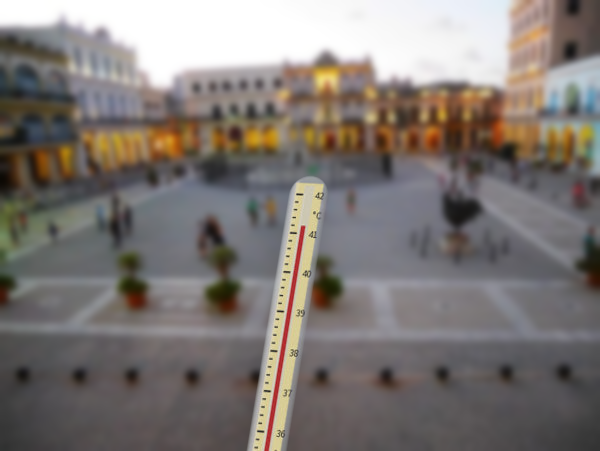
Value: °C 41.2
